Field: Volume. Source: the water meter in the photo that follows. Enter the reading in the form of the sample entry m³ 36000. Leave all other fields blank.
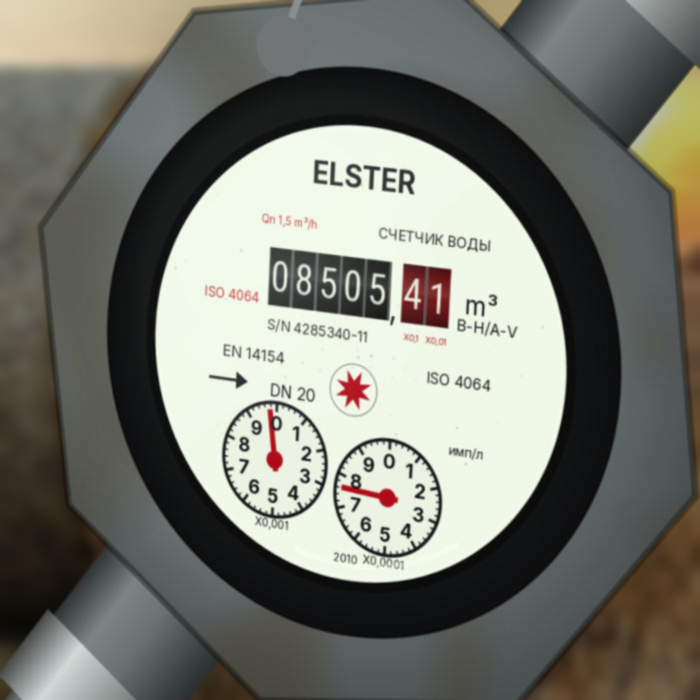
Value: m³ 8505.4097
